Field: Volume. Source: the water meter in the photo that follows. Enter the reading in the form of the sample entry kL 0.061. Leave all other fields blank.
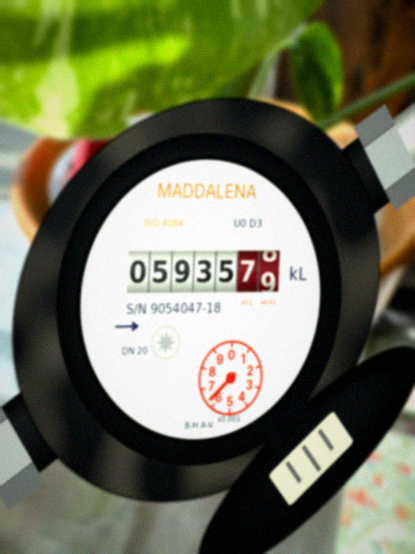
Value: kL 5935.786
